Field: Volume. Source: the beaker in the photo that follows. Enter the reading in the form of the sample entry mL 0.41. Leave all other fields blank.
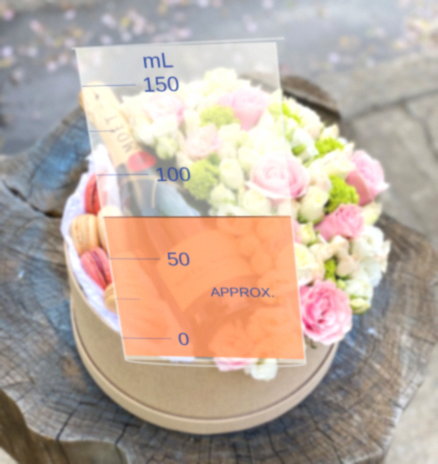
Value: mL 75
